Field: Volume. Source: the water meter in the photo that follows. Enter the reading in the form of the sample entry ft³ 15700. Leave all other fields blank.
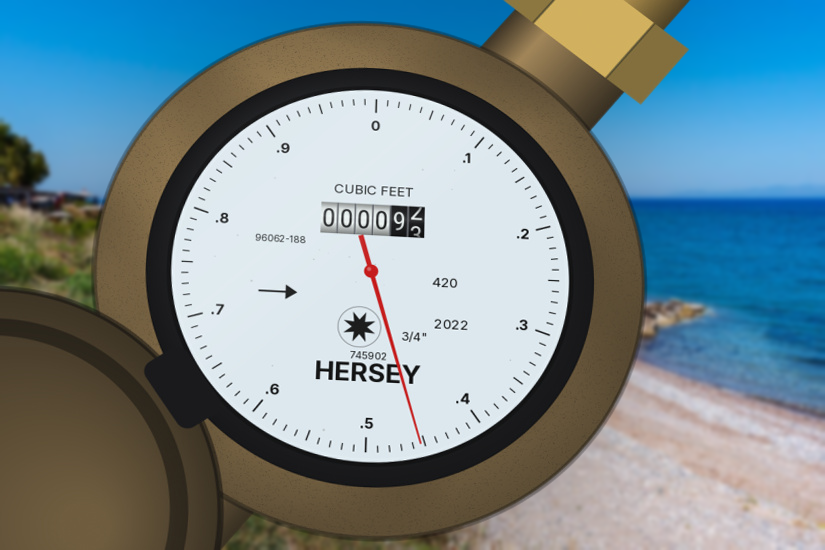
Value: ft³ 92.45
